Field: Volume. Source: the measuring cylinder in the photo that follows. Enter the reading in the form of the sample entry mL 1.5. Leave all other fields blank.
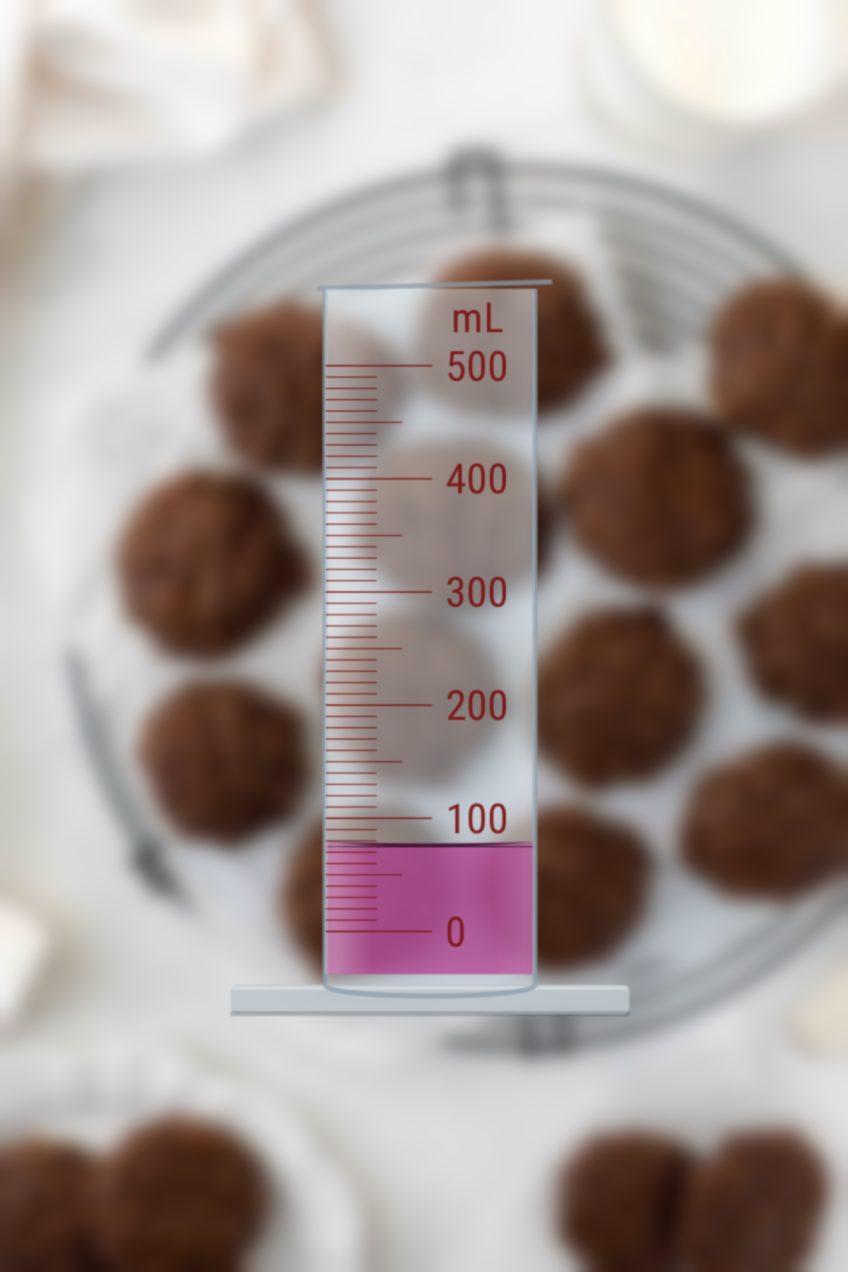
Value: mL 75
